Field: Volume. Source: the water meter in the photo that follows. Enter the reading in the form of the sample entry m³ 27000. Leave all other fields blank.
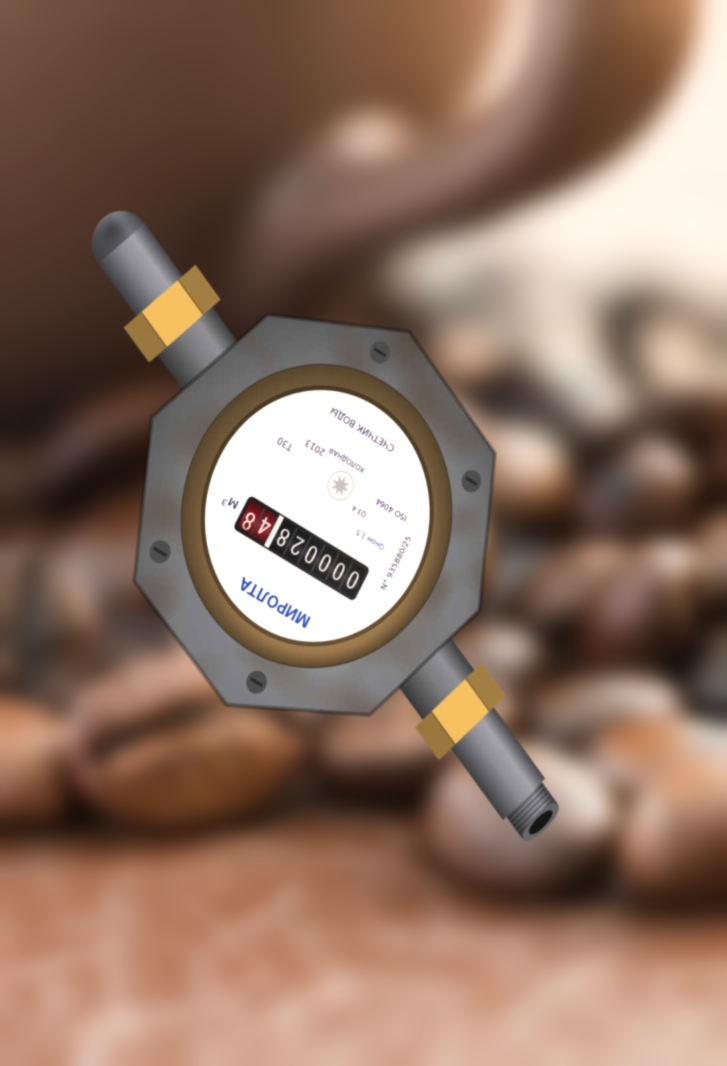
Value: m³ 28.48
